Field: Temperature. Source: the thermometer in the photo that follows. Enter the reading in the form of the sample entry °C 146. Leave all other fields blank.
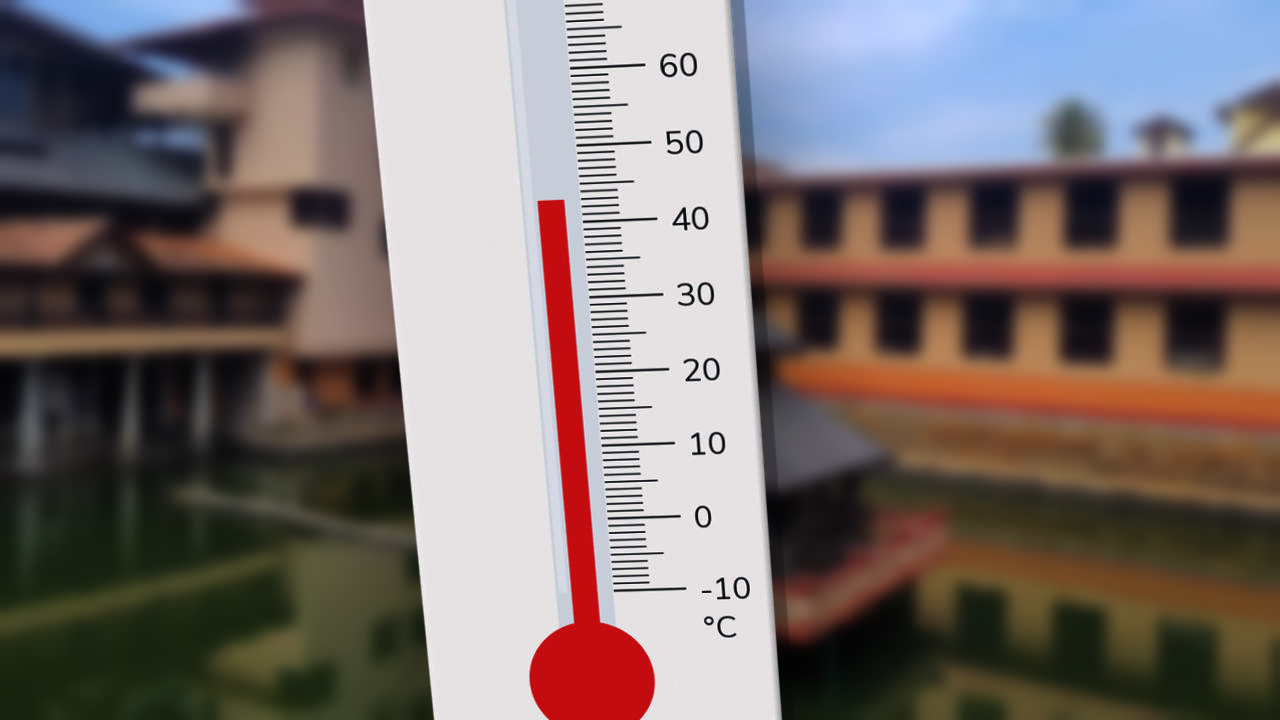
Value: °C 43
